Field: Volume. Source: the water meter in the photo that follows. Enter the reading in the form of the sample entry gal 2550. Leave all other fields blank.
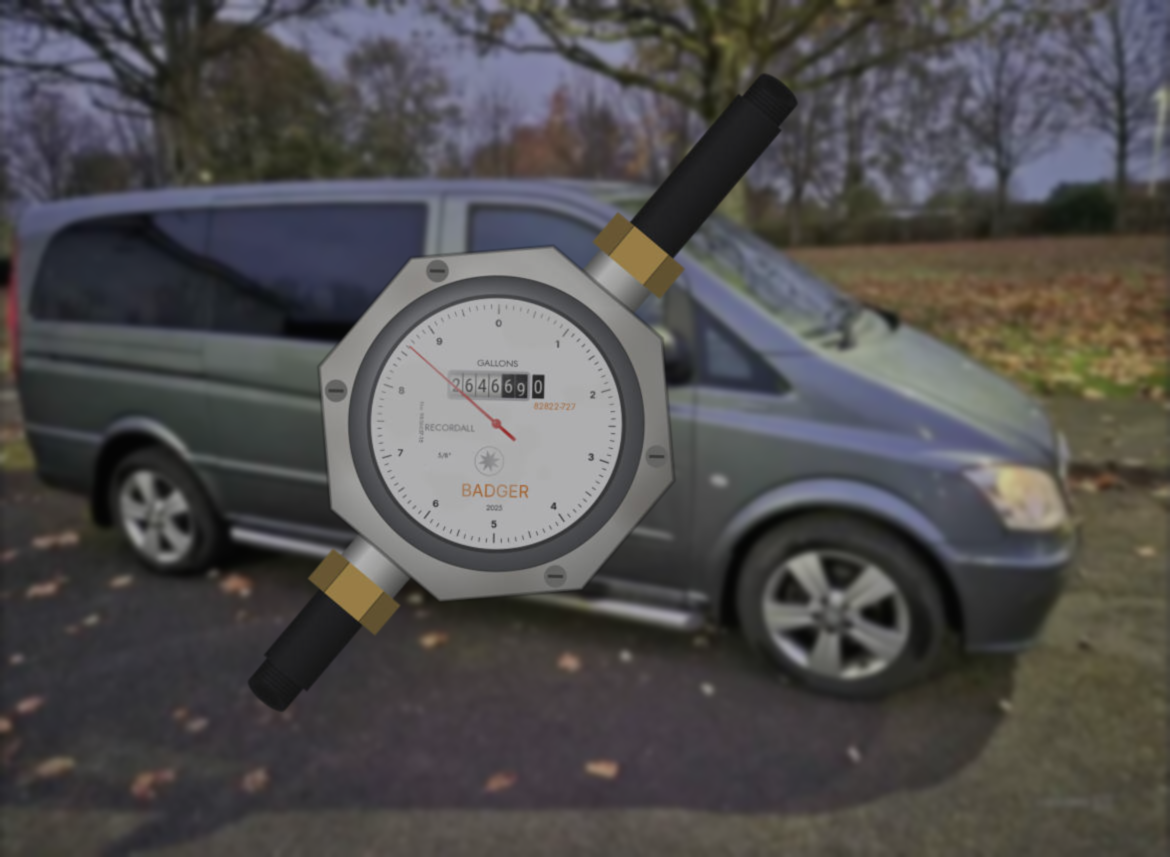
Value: gal 2646688.6
